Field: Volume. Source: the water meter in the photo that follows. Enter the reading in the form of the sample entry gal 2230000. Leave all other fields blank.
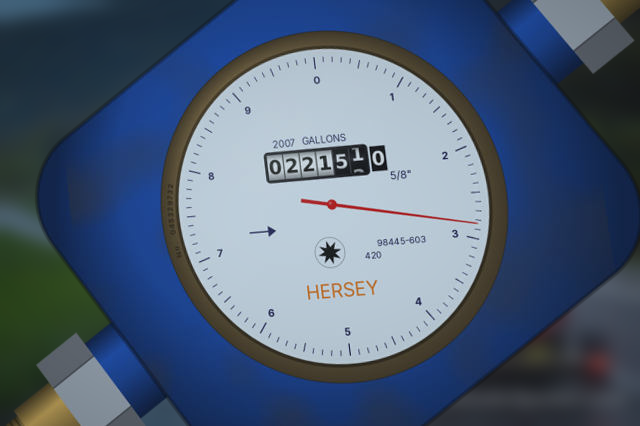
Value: gal 221512.8
